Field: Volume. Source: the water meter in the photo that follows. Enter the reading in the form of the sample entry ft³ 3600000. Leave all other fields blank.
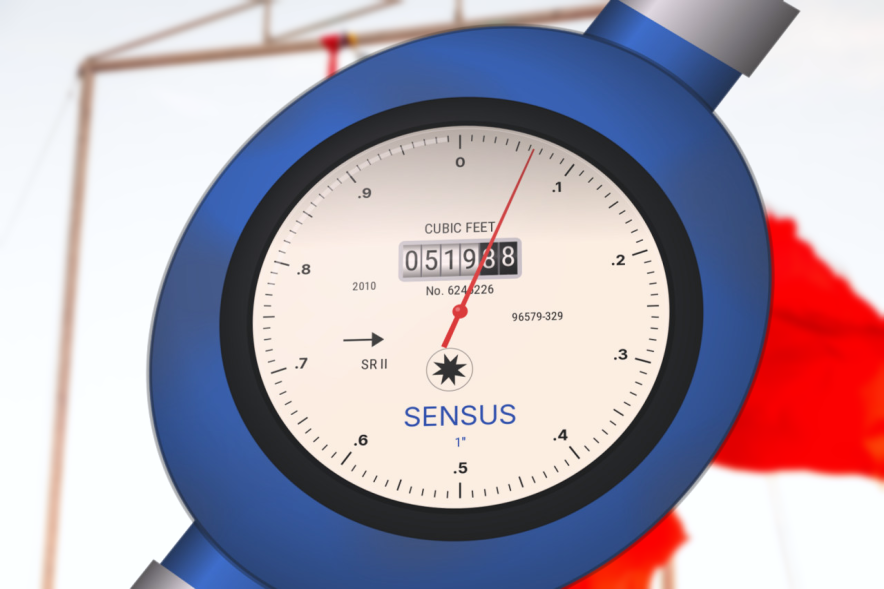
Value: ft³ 51988.06
